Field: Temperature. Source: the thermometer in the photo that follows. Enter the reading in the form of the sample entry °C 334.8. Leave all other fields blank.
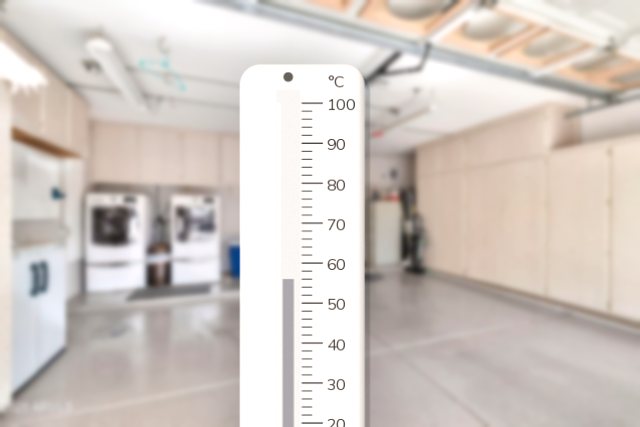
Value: °C 56
